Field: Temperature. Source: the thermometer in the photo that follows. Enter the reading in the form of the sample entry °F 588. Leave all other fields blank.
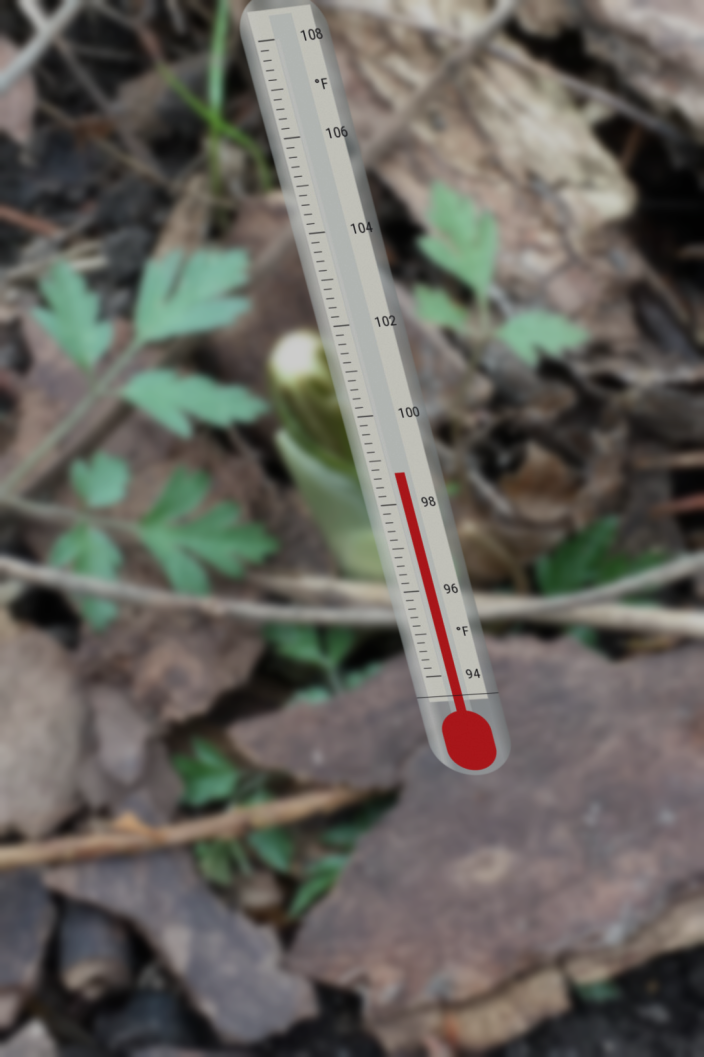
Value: °F 98.7
